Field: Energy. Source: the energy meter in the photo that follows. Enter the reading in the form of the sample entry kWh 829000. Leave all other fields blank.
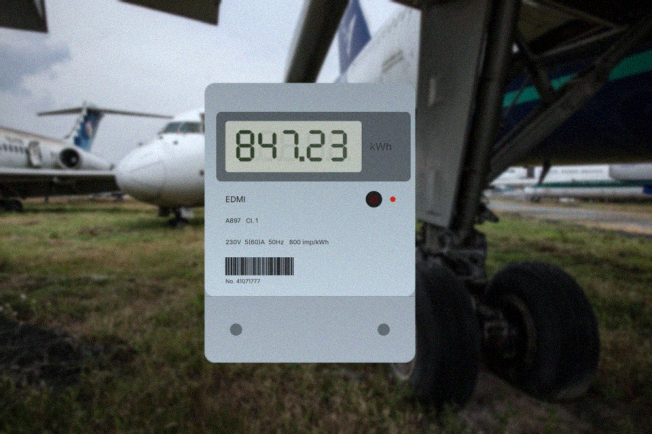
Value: kWh 847.23
